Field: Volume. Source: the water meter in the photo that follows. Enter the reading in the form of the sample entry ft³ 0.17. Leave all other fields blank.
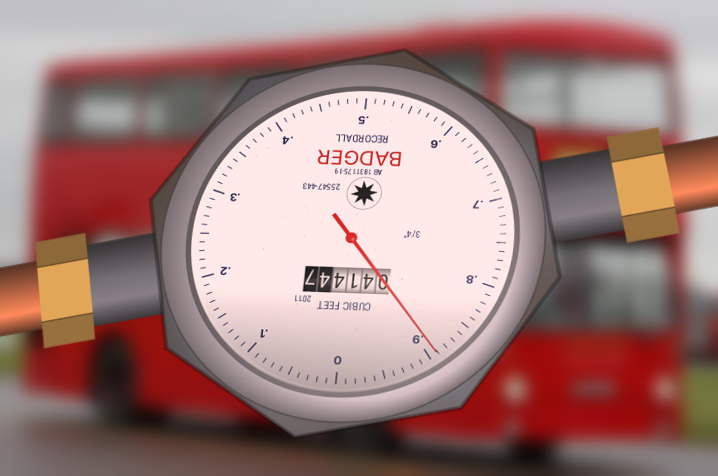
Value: ft³ 41446.89
